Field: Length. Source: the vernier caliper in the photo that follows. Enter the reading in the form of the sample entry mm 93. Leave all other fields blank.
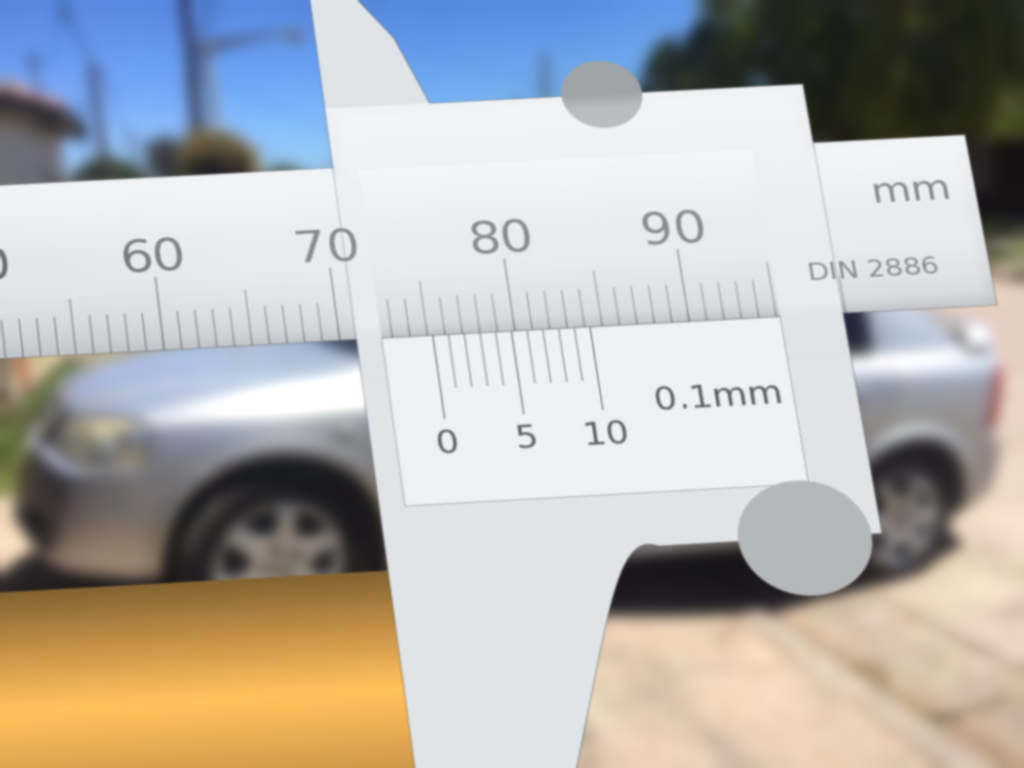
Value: mm 75.3
